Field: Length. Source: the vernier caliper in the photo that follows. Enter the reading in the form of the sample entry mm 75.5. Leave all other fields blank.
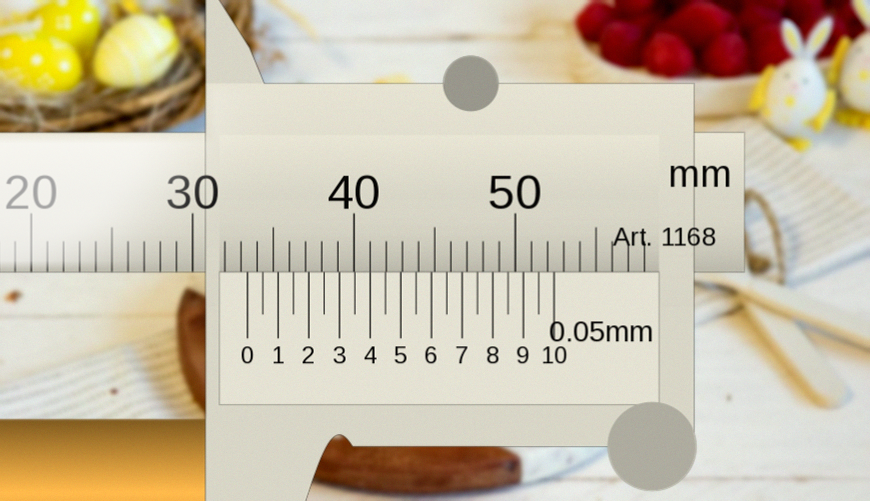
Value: mm 33.4
